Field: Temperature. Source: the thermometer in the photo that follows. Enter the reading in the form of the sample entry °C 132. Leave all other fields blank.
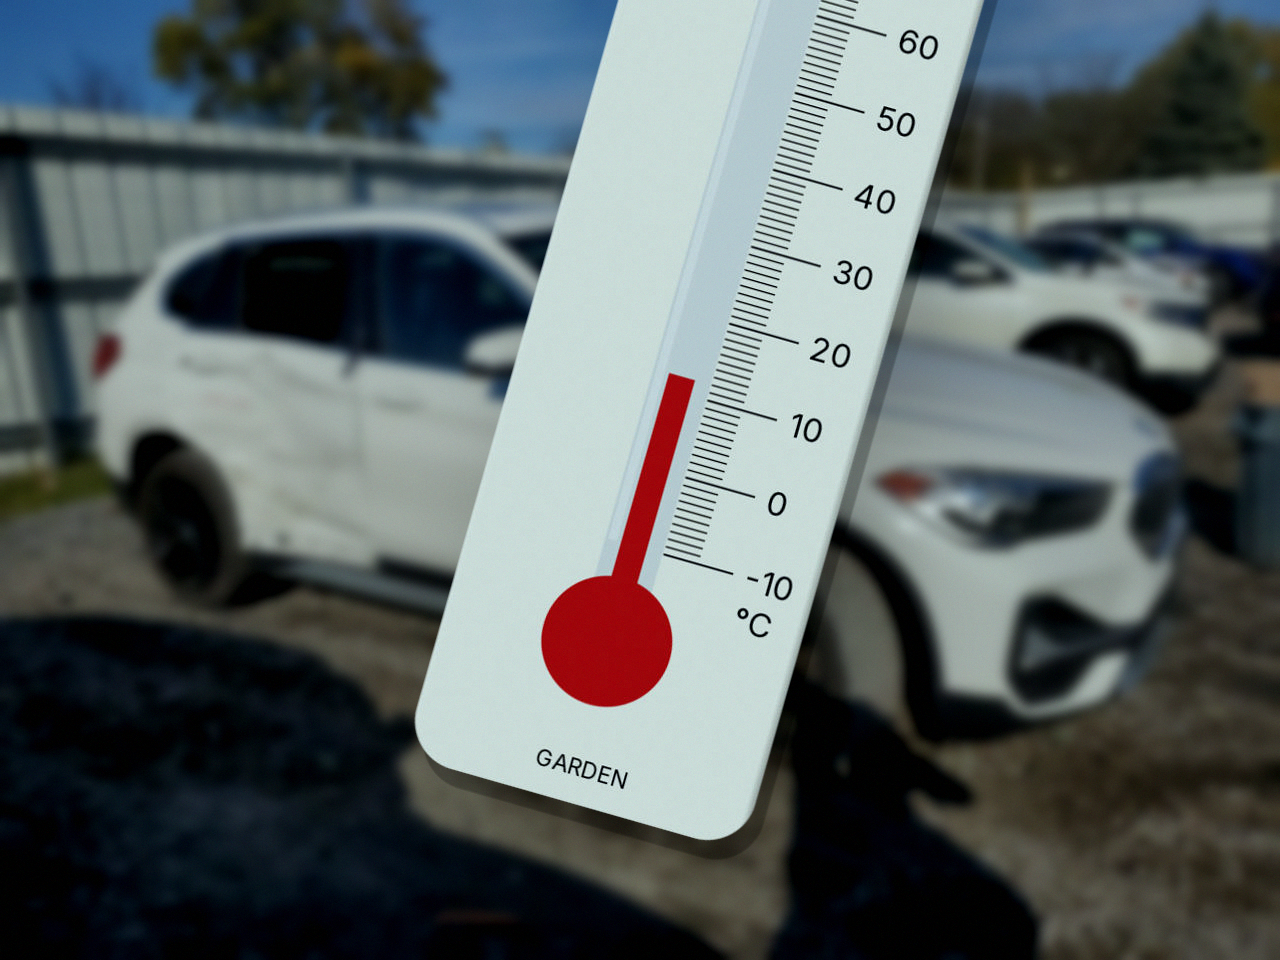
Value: °C 12
